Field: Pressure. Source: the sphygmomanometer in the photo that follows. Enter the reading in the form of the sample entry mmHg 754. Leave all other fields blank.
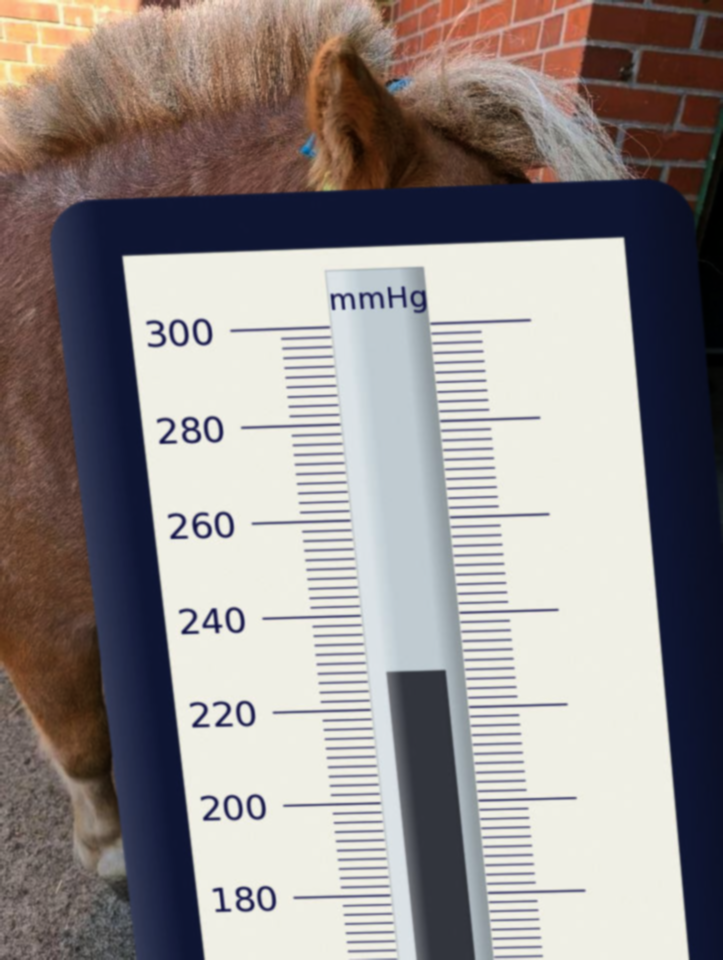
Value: mmHg 228
